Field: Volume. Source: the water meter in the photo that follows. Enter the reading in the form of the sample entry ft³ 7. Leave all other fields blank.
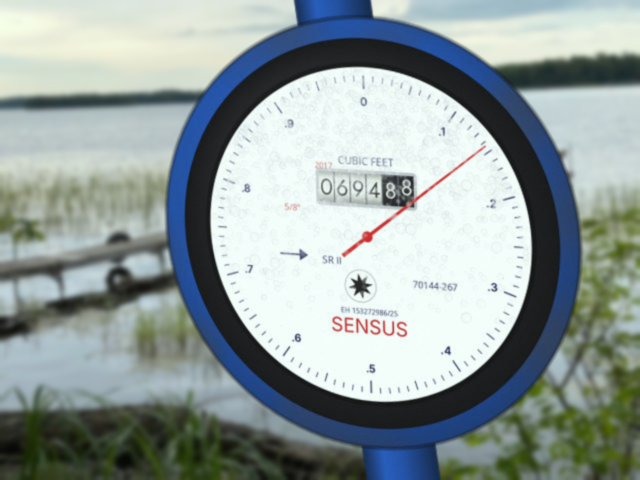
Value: ft³ 69488.14
